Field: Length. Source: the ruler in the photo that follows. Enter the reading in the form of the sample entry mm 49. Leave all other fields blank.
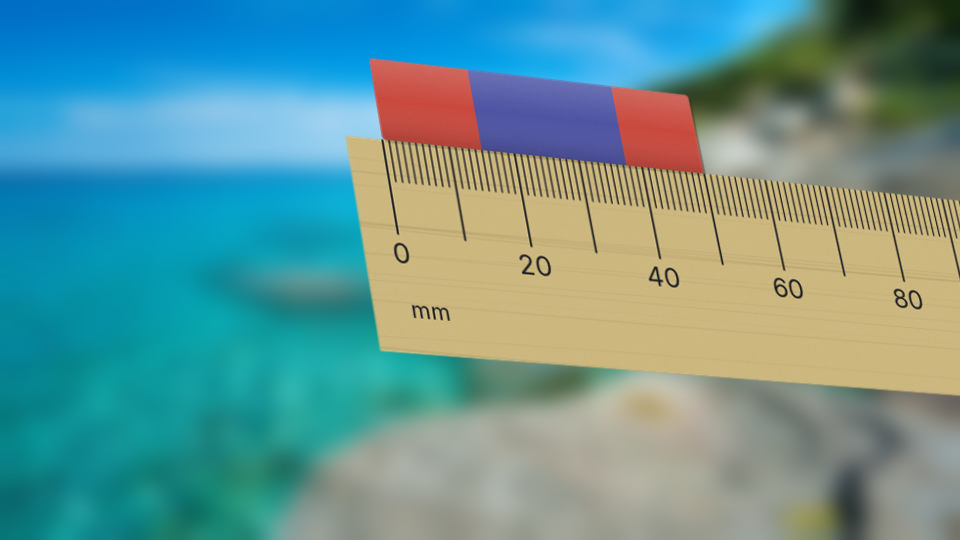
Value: mm 50
